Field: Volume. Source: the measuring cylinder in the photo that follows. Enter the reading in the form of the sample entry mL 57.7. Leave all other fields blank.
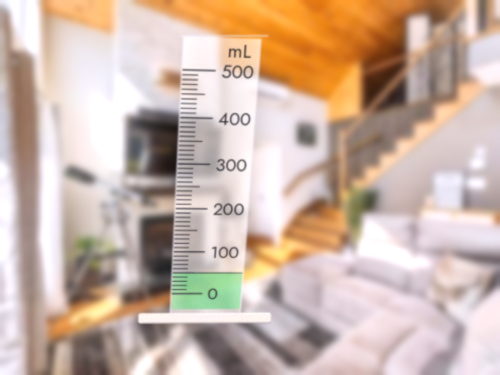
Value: mL 50
